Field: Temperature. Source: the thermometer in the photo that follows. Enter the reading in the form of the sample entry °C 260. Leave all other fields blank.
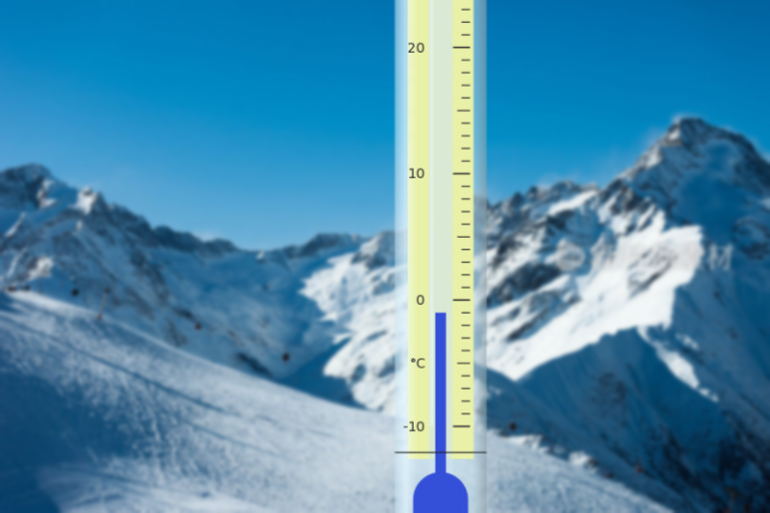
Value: °C -1
